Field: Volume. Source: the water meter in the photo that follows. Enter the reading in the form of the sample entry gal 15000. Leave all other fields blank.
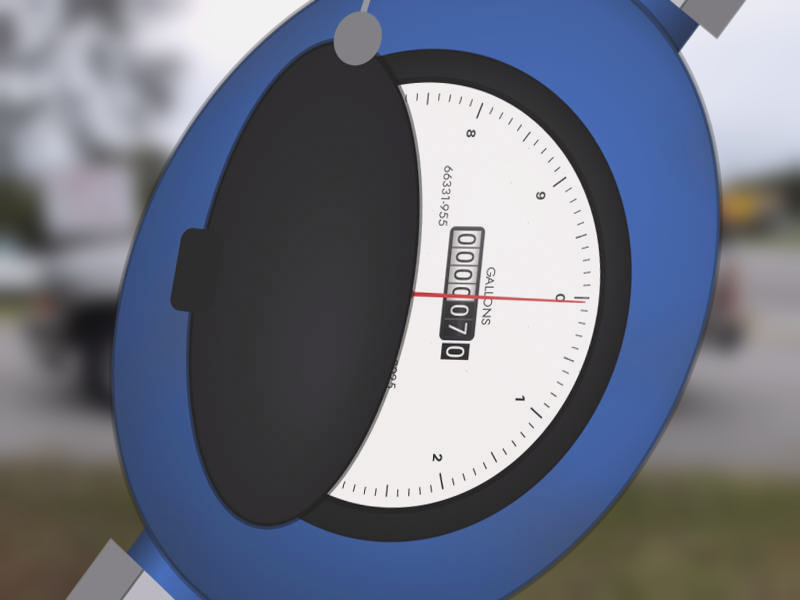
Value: gal 70.0
